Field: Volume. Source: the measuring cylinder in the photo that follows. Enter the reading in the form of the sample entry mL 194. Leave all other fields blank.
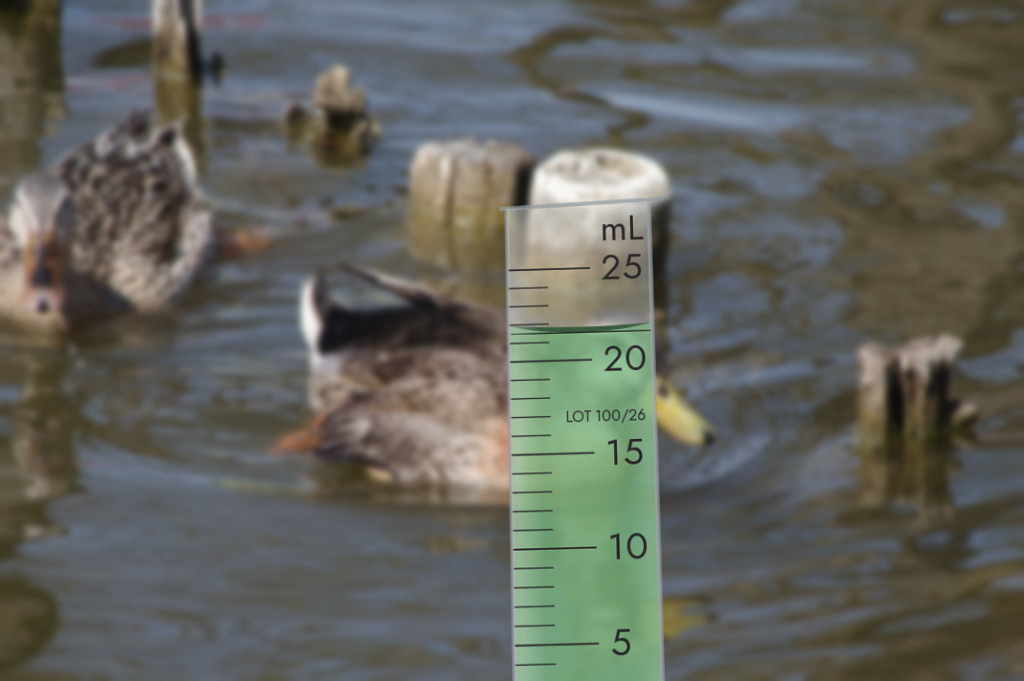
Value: mL 21.5
